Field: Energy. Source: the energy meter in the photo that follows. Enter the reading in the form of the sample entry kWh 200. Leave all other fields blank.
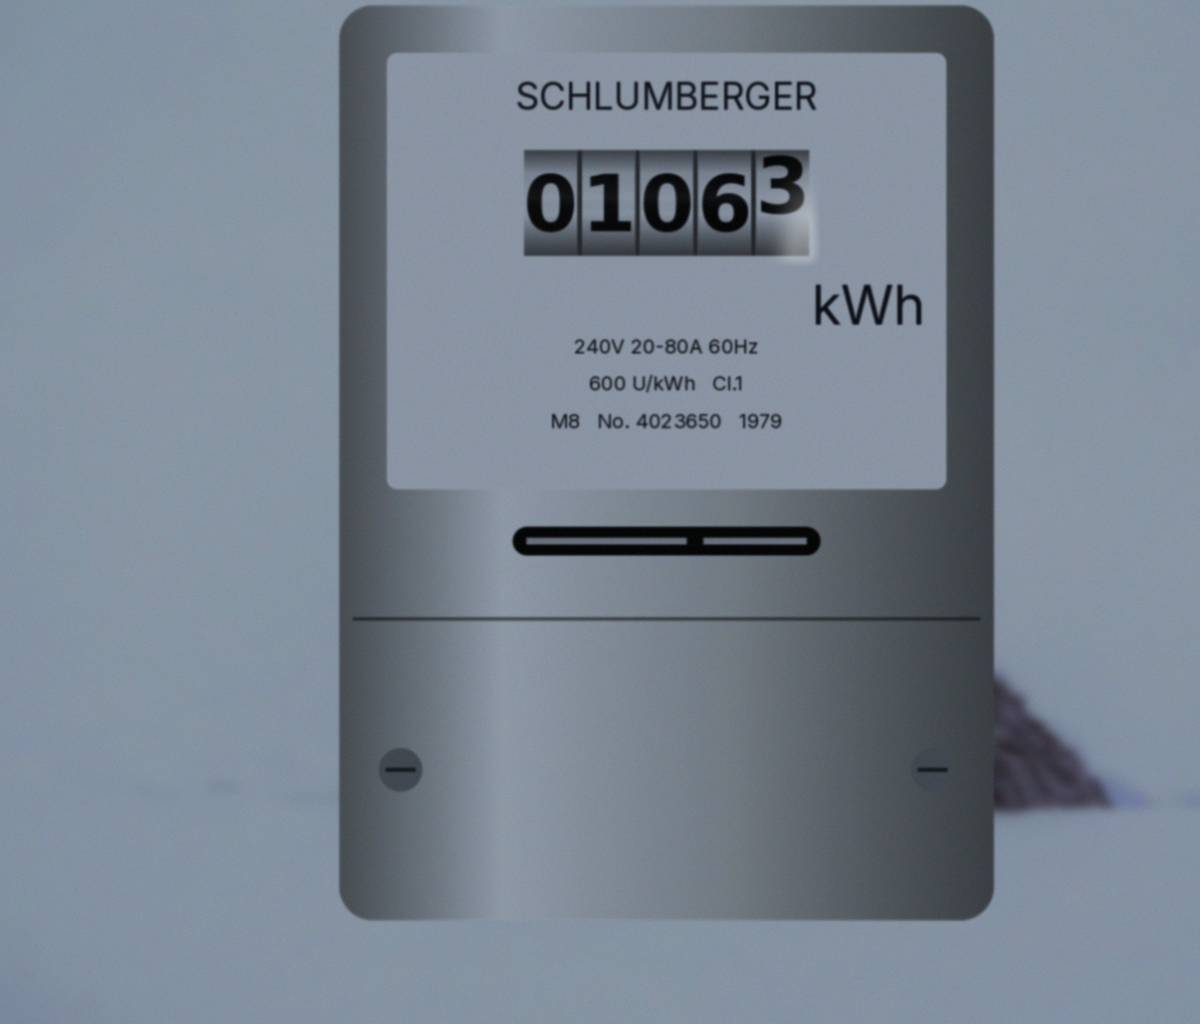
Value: kWh 1063
